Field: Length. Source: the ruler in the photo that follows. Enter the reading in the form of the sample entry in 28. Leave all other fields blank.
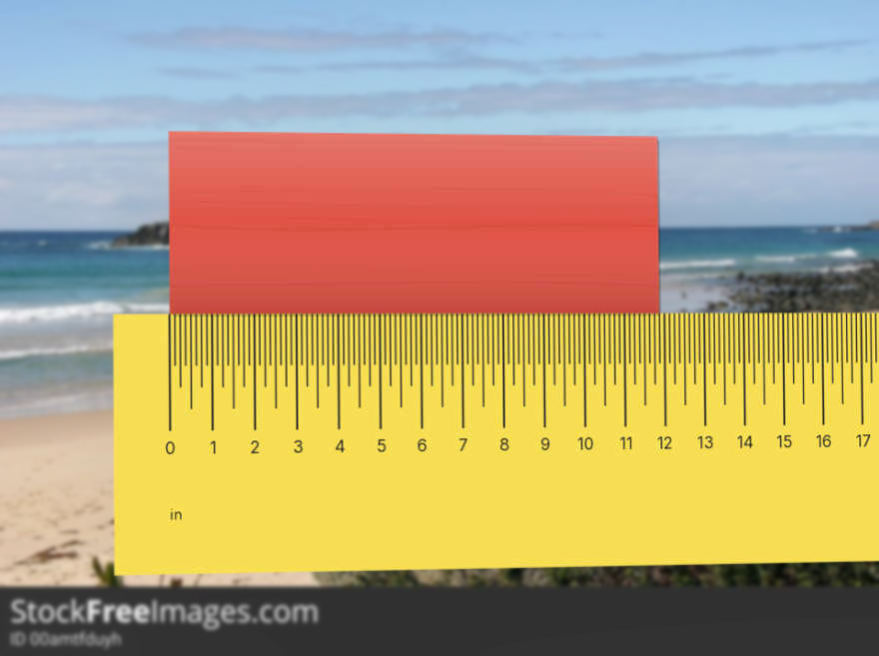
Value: in 11.875
